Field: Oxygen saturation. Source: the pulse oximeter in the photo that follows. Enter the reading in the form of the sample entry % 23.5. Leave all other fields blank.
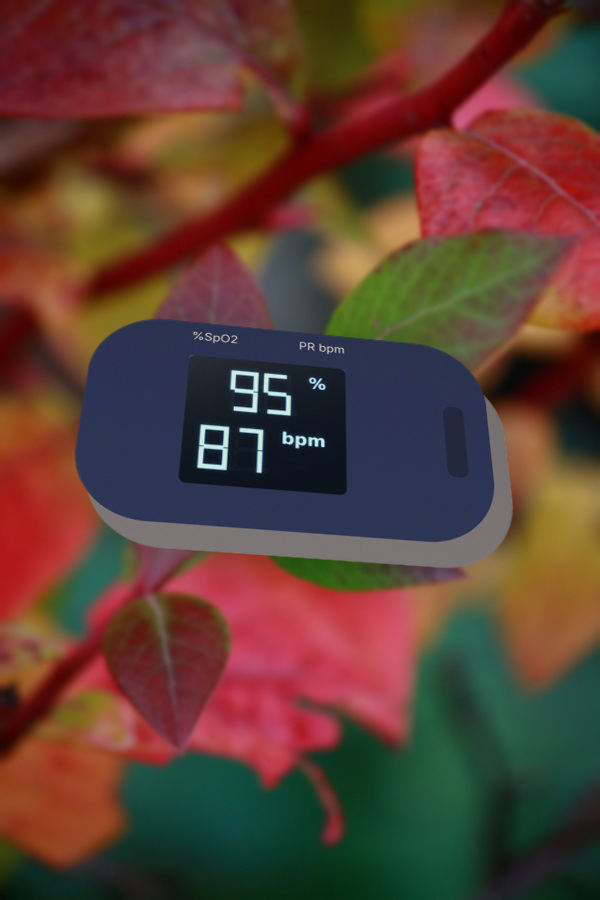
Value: % 95
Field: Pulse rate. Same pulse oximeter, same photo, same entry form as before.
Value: bpm 87
